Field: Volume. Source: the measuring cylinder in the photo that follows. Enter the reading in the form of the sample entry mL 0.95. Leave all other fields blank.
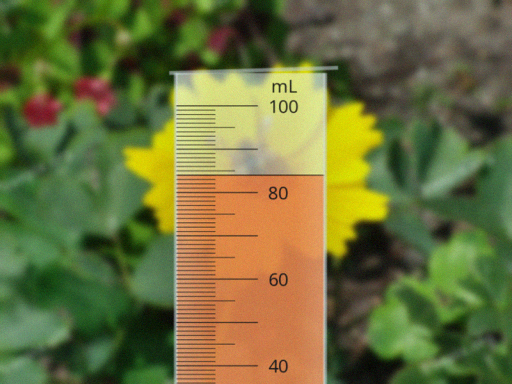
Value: mL 84
